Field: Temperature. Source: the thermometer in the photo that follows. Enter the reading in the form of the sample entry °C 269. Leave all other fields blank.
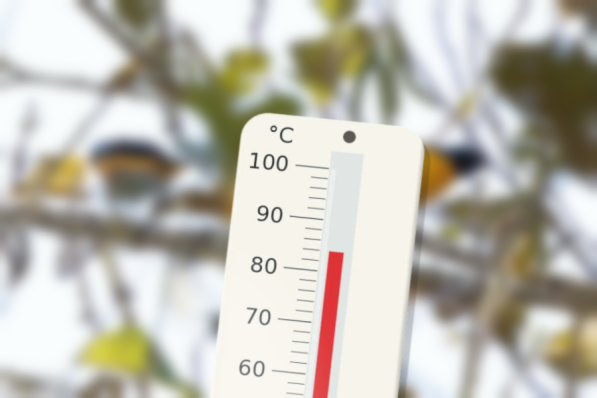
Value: °C 84
